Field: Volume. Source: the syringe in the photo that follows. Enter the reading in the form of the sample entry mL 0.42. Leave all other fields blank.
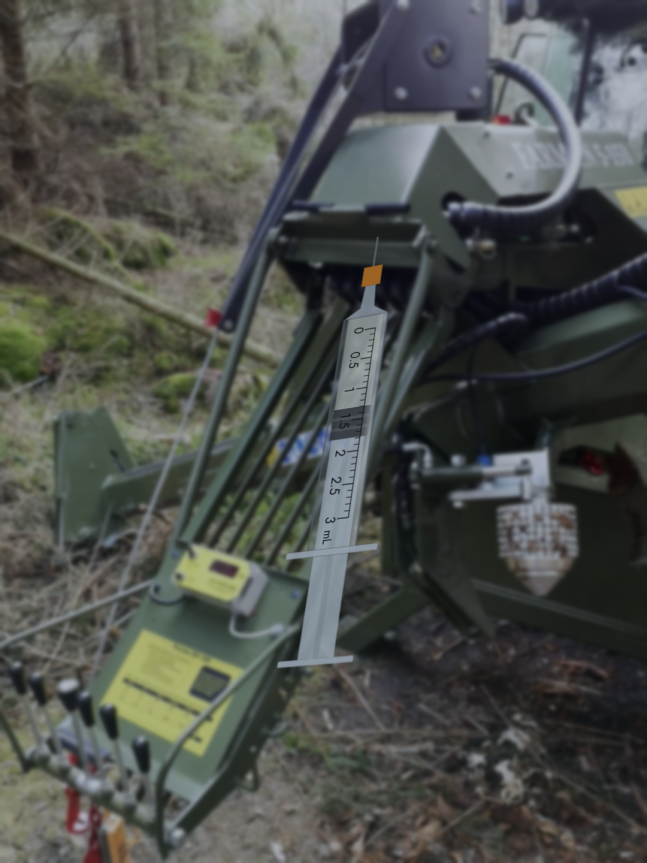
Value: mL 1.3
